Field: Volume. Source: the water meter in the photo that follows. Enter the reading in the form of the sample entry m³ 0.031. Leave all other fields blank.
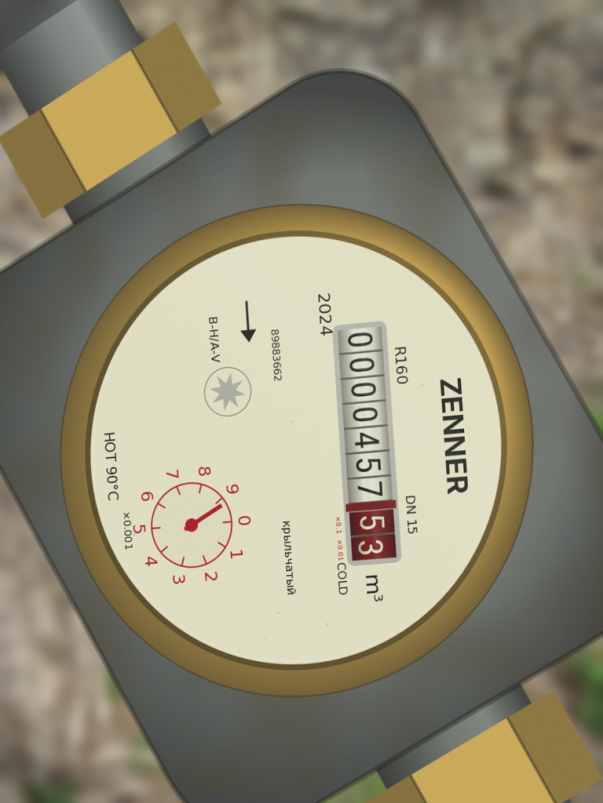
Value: m³ 457.529
